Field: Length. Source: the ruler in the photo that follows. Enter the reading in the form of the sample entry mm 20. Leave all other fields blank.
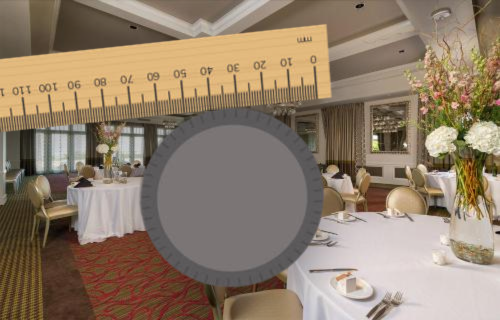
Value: mm 70
